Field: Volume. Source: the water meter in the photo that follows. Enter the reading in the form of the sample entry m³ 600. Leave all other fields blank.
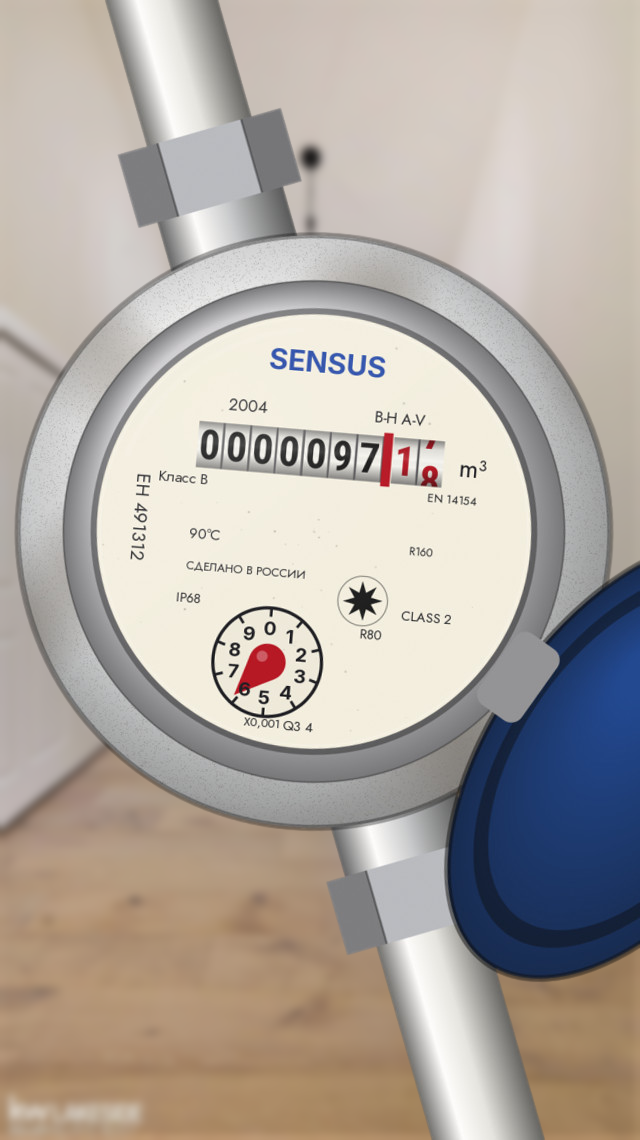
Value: m³ 97.176
